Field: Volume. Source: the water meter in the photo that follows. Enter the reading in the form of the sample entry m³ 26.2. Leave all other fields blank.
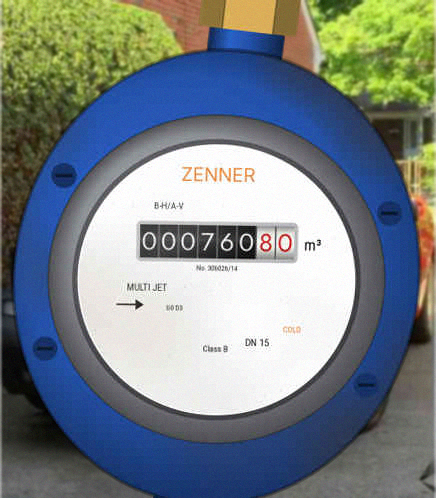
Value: m³ 760.80
